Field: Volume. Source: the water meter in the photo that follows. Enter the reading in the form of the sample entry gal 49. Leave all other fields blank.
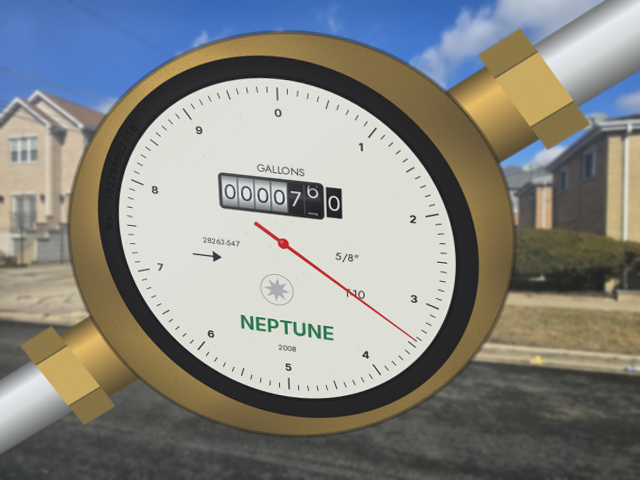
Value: gal 763.4
